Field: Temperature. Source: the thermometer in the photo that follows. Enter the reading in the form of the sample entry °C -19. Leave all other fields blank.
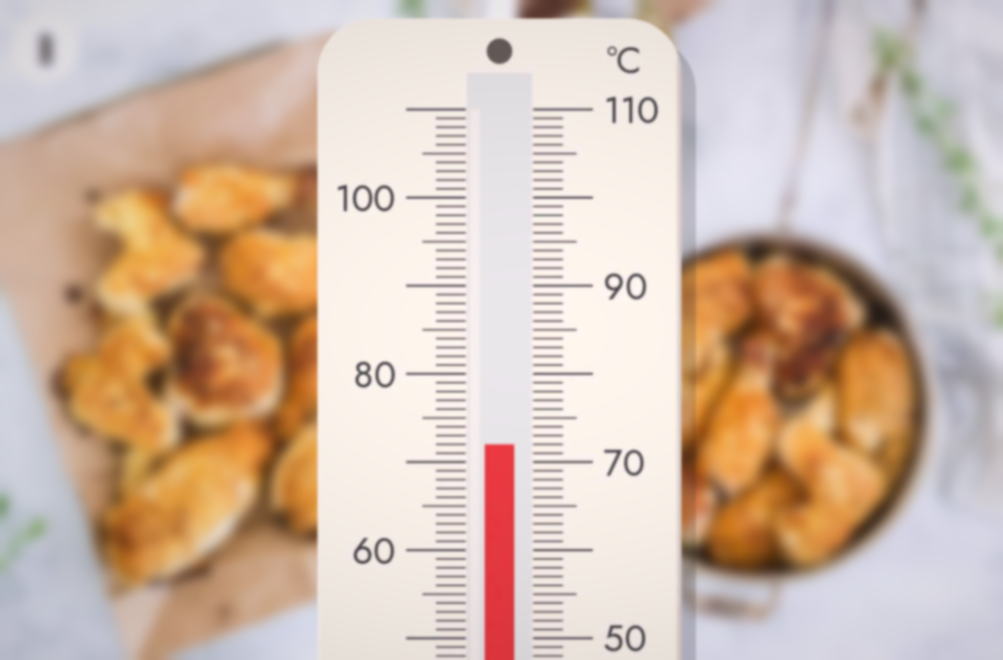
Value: °C 72
